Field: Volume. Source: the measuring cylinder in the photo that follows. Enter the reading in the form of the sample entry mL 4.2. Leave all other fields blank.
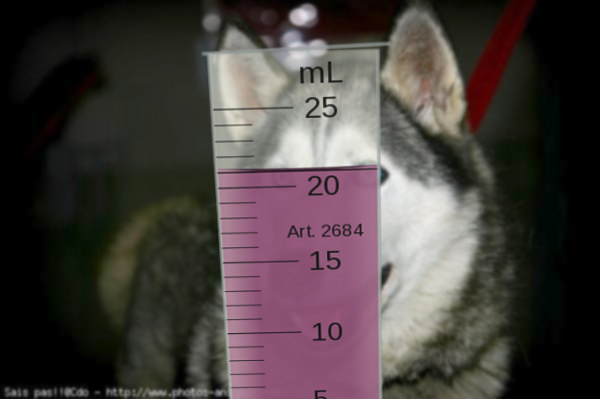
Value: mL 21
